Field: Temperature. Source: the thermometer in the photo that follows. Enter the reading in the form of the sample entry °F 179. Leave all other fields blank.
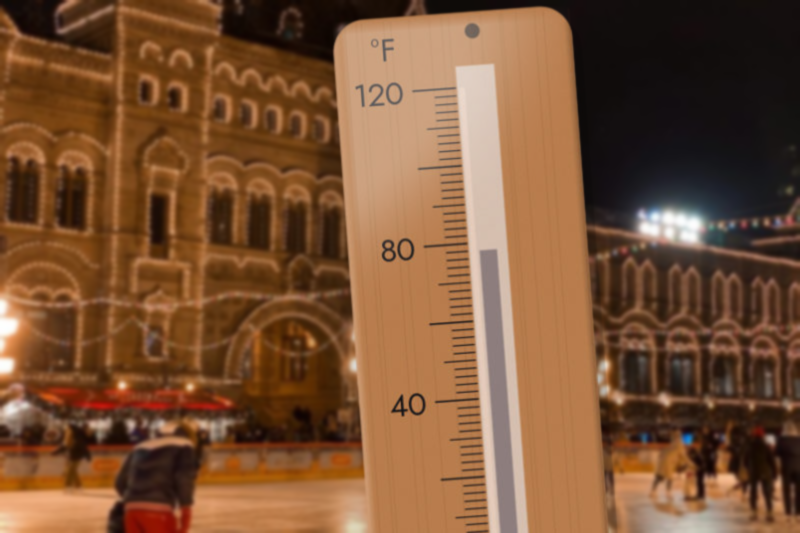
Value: °F 78
